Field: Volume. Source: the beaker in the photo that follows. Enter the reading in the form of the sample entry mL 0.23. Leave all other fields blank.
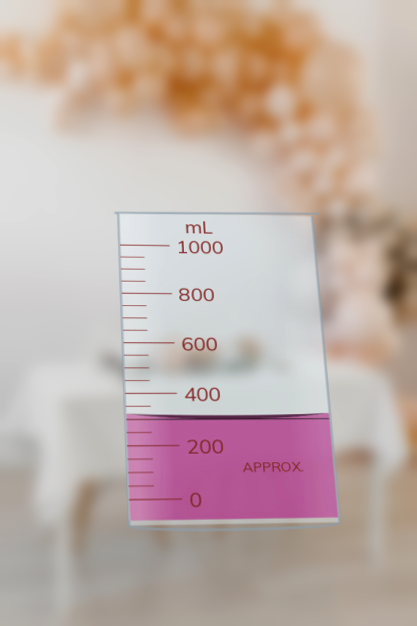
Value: mL 300
